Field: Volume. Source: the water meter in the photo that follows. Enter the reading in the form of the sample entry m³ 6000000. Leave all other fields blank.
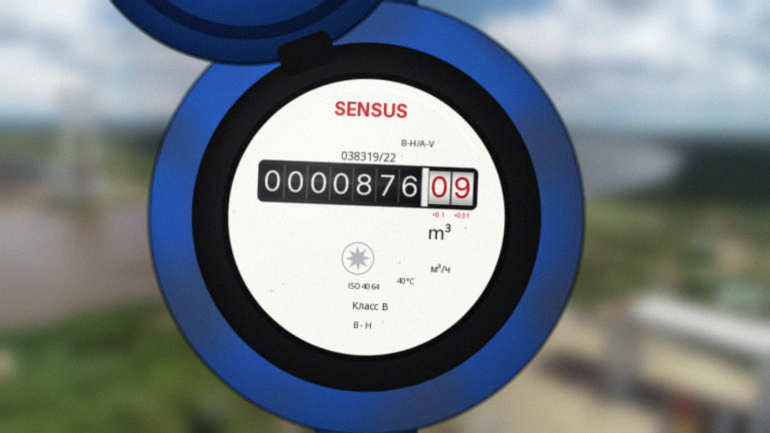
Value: m³ 876.09
